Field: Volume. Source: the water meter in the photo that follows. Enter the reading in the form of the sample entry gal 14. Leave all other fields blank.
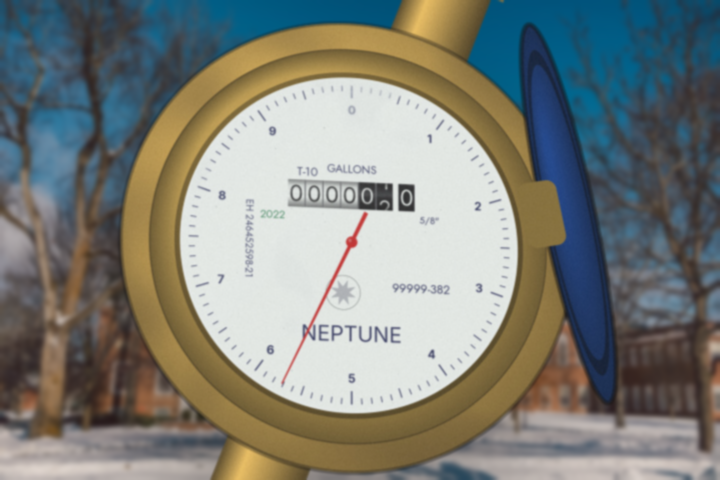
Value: gal 15.7
